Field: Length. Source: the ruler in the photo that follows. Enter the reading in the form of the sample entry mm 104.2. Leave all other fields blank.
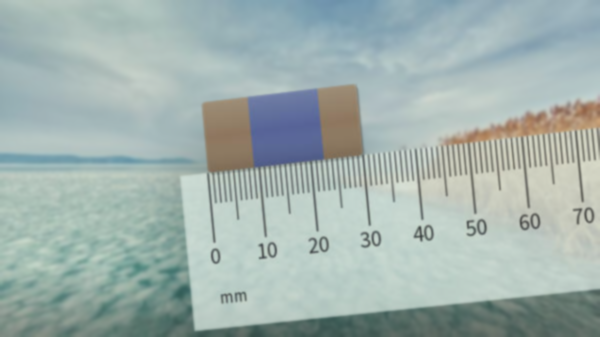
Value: mm 30
